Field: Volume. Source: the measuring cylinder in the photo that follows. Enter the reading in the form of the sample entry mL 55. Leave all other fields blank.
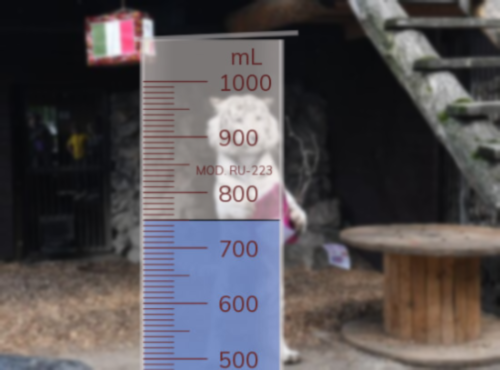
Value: mL 750
